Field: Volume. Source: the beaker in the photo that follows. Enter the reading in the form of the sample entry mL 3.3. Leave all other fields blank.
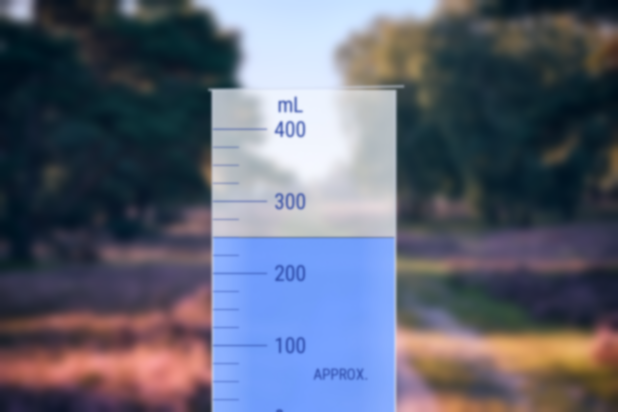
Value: mL 250
